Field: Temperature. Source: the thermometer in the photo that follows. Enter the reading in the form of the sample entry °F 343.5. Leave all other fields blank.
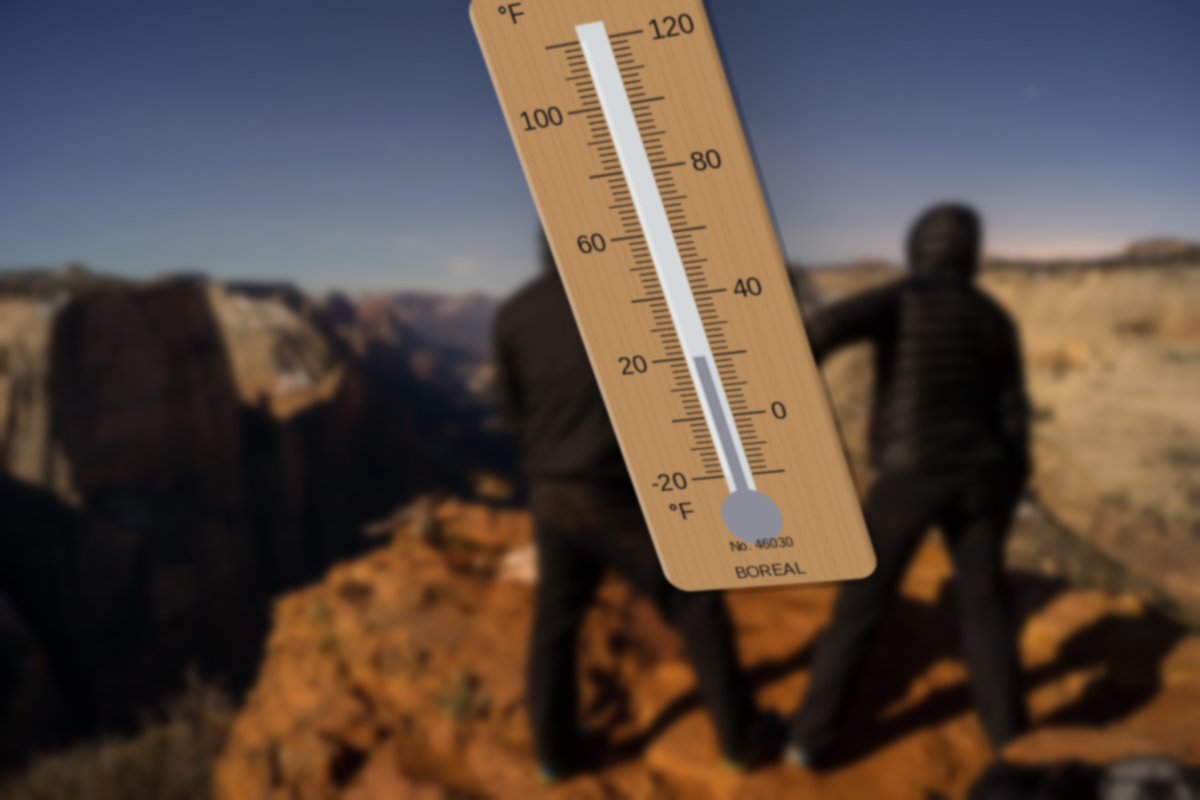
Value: °F 20
